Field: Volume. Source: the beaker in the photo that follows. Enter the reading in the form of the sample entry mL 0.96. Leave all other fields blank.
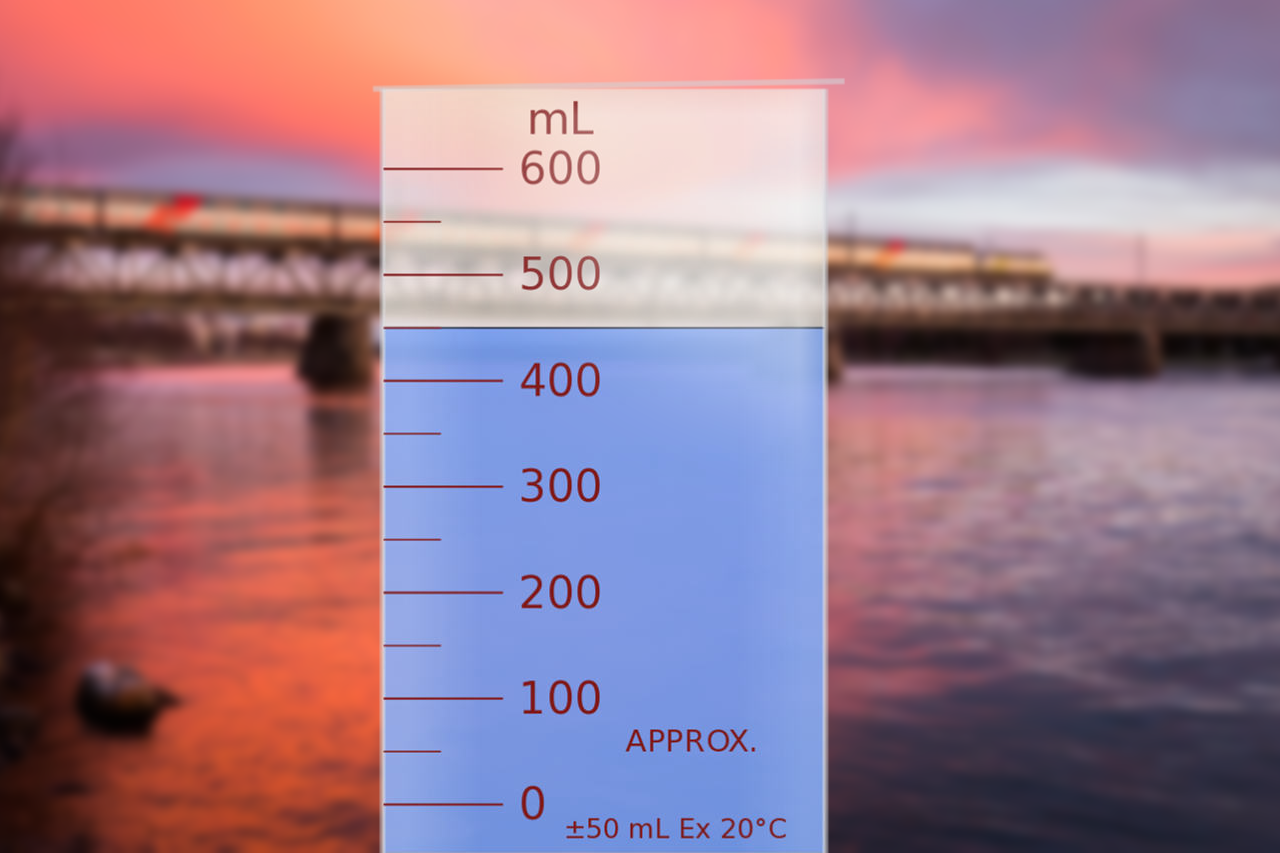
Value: mL 450
